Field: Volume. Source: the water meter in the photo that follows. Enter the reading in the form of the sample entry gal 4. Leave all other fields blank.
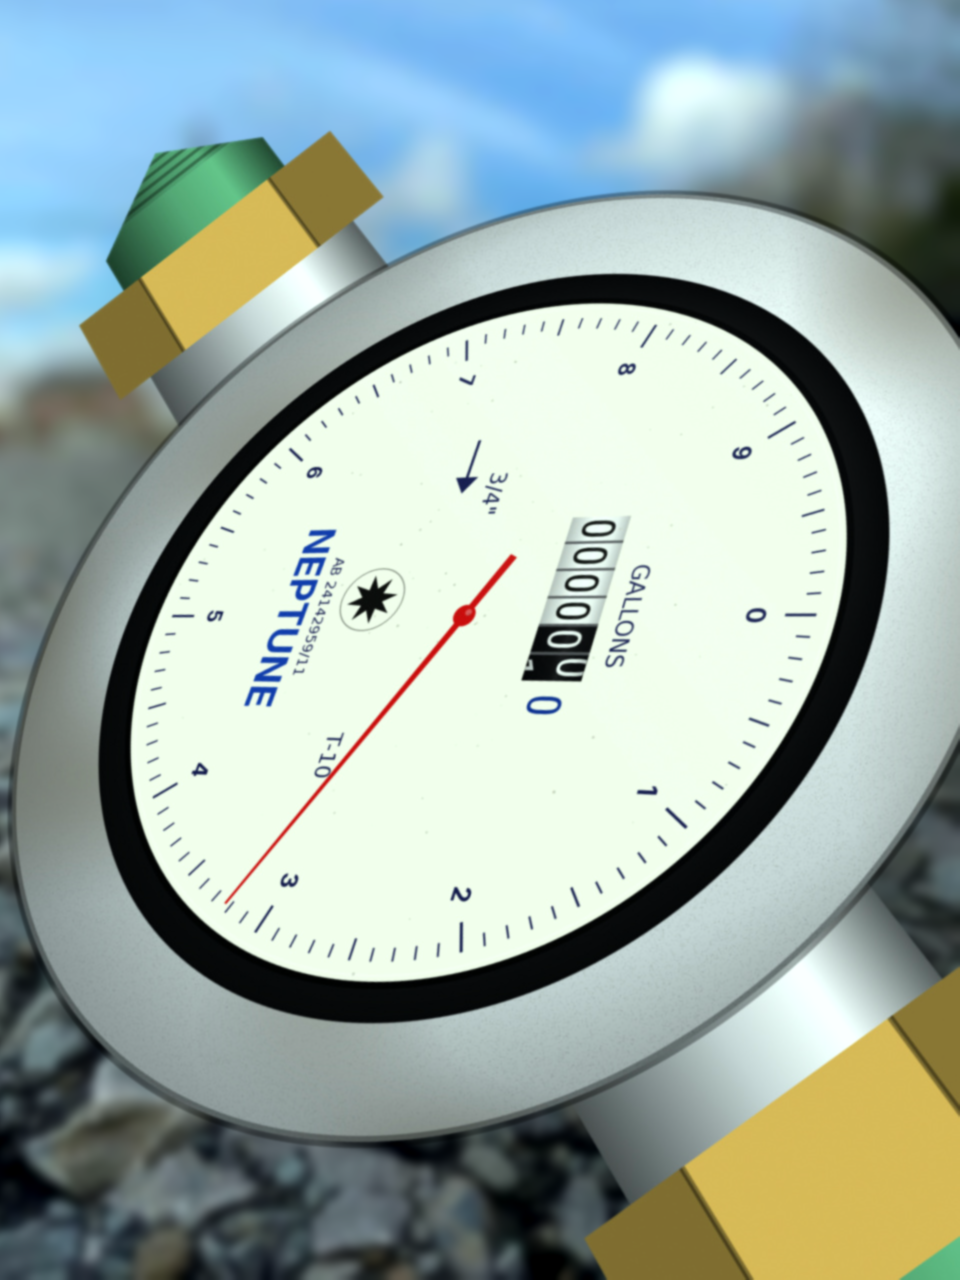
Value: gal 3.2
